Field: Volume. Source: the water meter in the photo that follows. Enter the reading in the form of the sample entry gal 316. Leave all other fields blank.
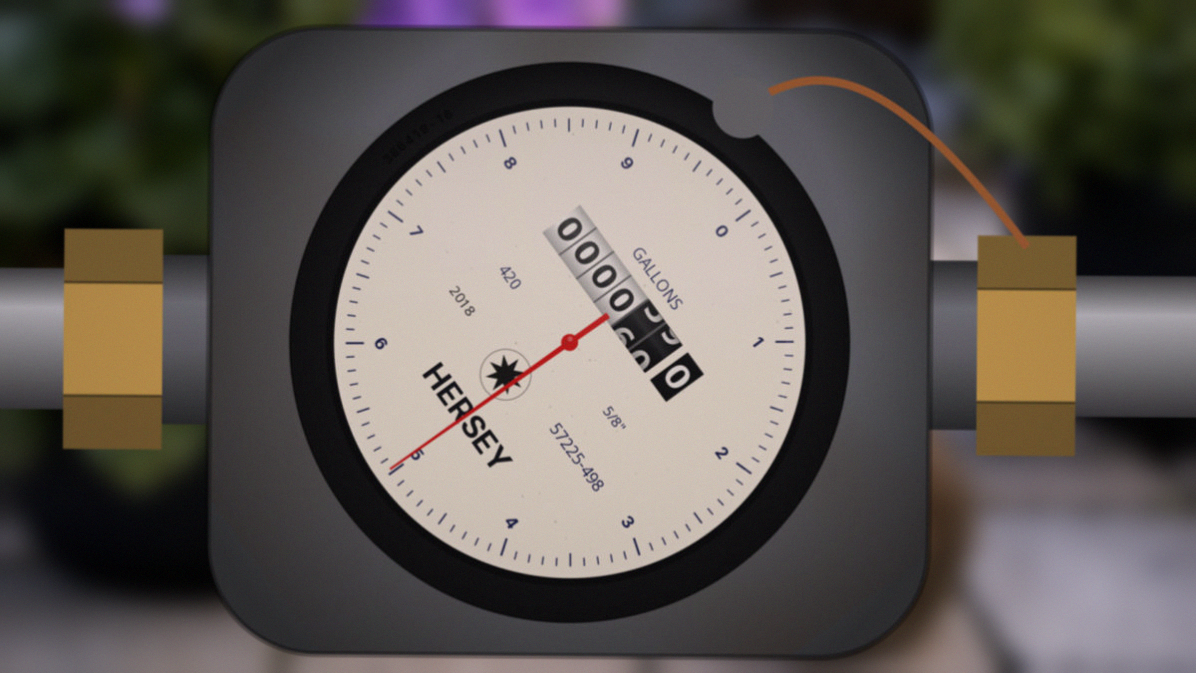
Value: gal 595.0
